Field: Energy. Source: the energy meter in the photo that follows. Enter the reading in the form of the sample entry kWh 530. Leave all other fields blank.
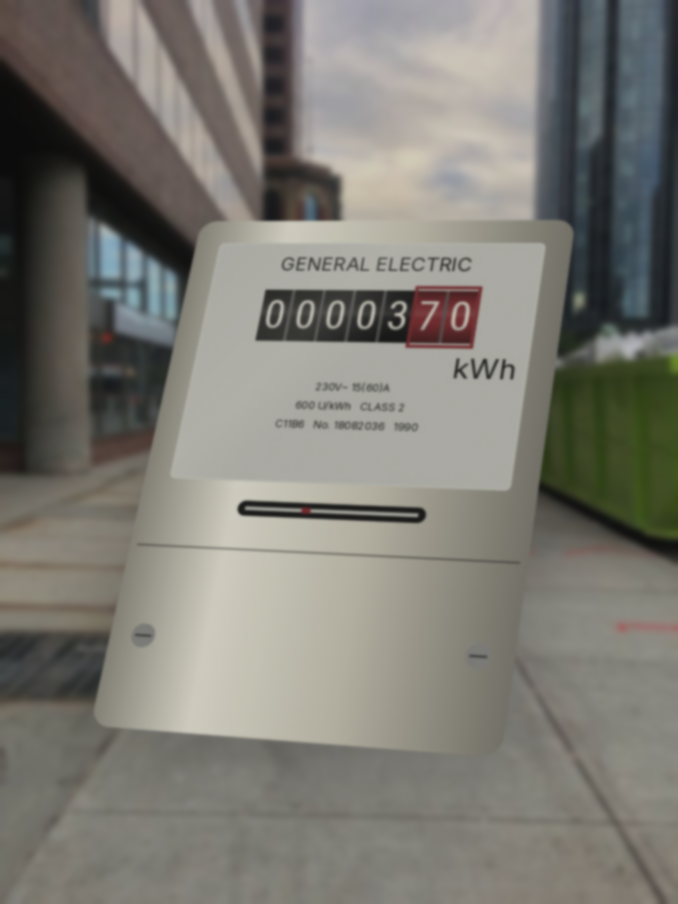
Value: kWh 3.70
